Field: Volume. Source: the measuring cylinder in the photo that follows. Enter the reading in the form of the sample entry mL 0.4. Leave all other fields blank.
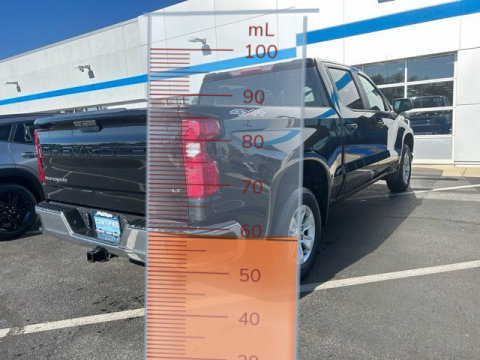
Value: mL 58
